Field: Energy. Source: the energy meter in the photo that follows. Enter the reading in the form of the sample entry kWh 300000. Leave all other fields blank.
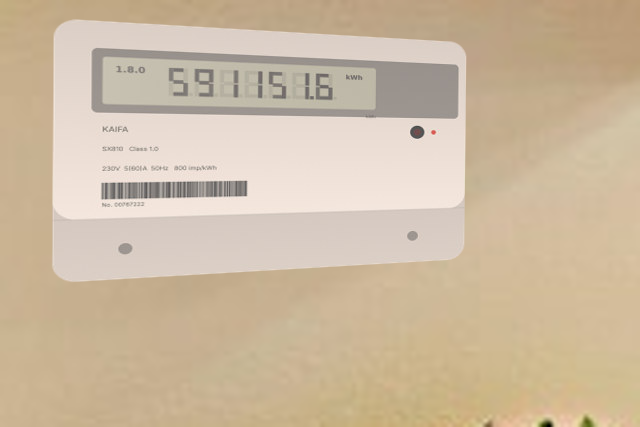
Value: kWh 591151.6
